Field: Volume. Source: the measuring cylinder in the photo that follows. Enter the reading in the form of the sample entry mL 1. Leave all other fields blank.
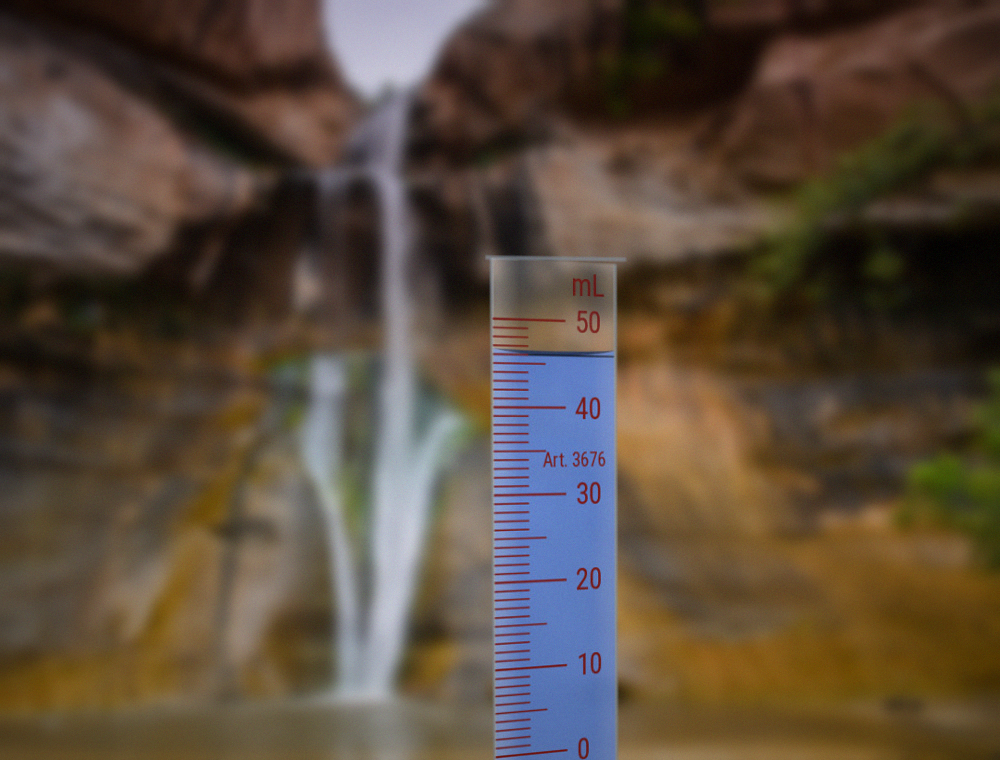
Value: mL 46
